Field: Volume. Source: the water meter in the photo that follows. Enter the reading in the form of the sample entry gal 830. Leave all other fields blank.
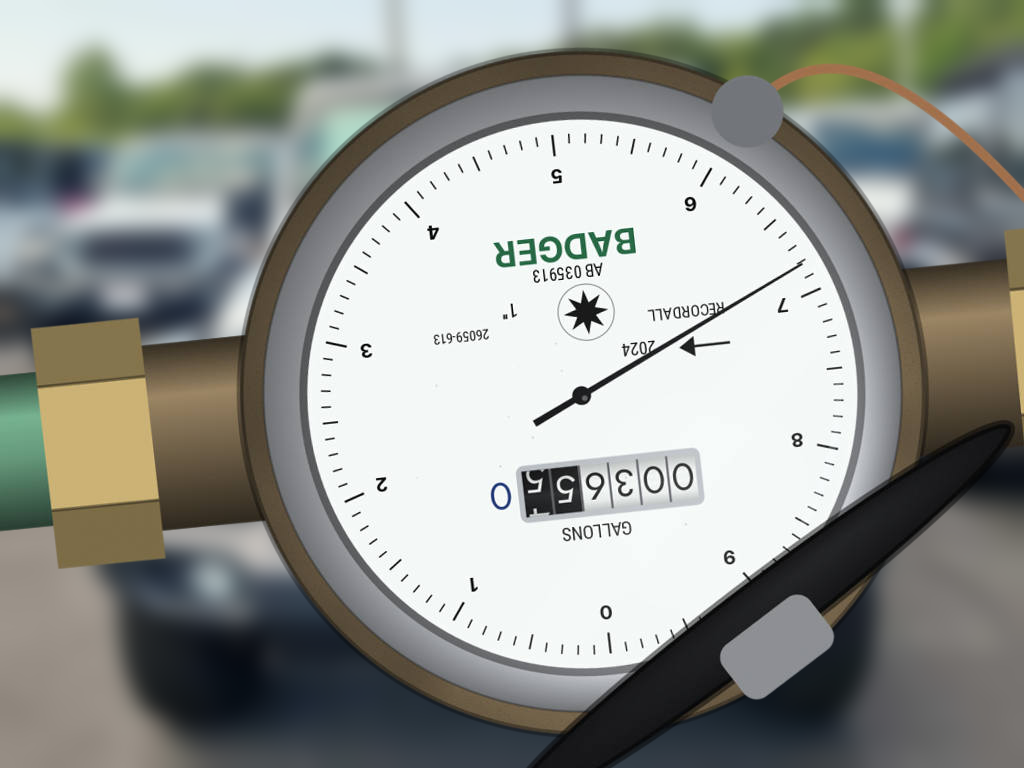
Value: gal 36546.8
